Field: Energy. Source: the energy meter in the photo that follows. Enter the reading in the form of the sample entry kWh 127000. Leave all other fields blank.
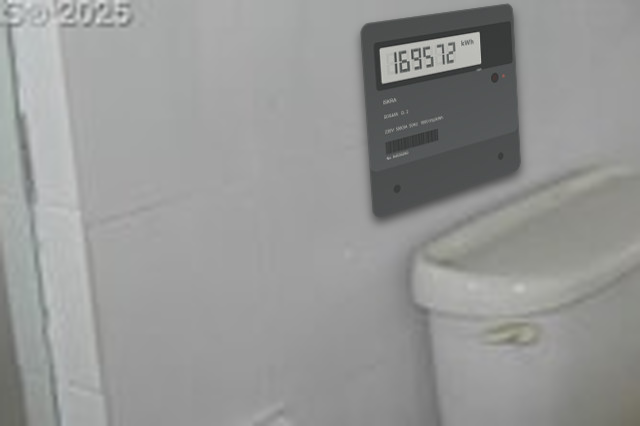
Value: kWh 169572
